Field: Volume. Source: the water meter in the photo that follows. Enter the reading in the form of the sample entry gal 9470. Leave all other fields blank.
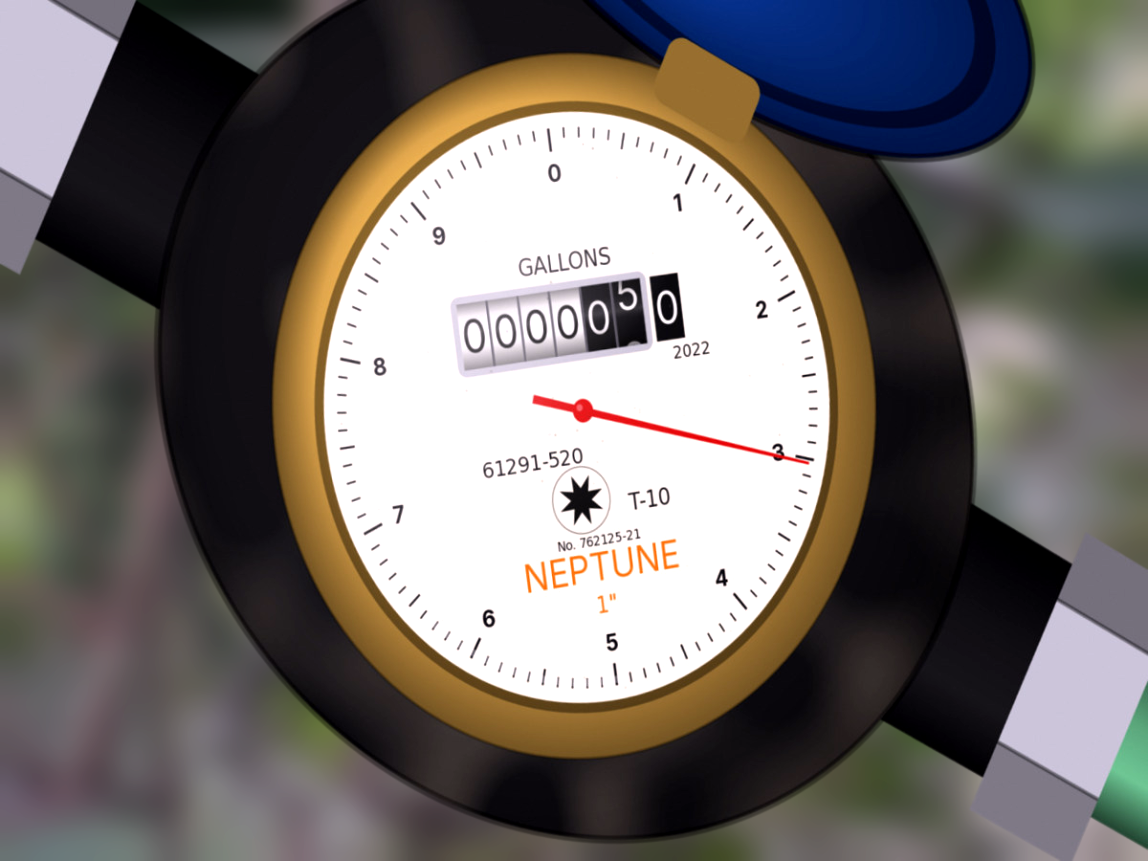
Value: gal 53.0
